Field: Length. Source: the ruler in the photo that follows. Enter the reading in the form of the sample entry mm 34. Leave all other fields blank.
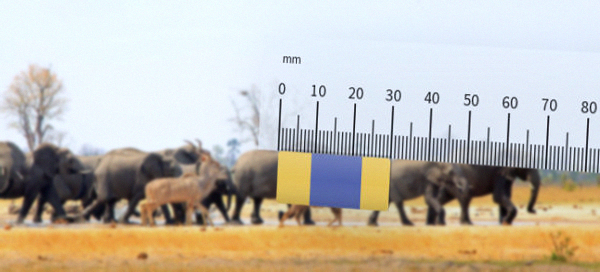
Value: mm 30
